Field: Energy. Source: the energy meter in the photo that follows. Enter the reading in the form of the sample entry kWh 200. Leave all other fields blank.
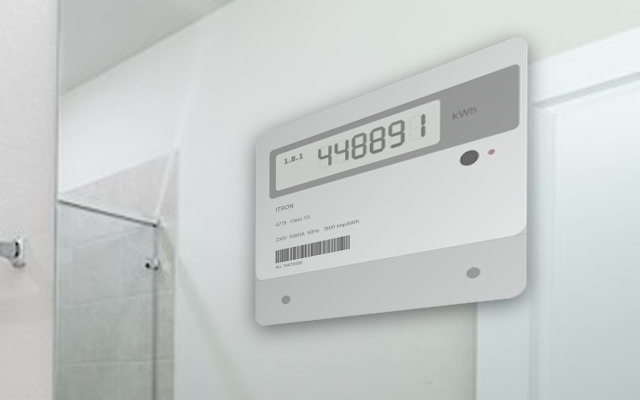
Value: kWh 448891
